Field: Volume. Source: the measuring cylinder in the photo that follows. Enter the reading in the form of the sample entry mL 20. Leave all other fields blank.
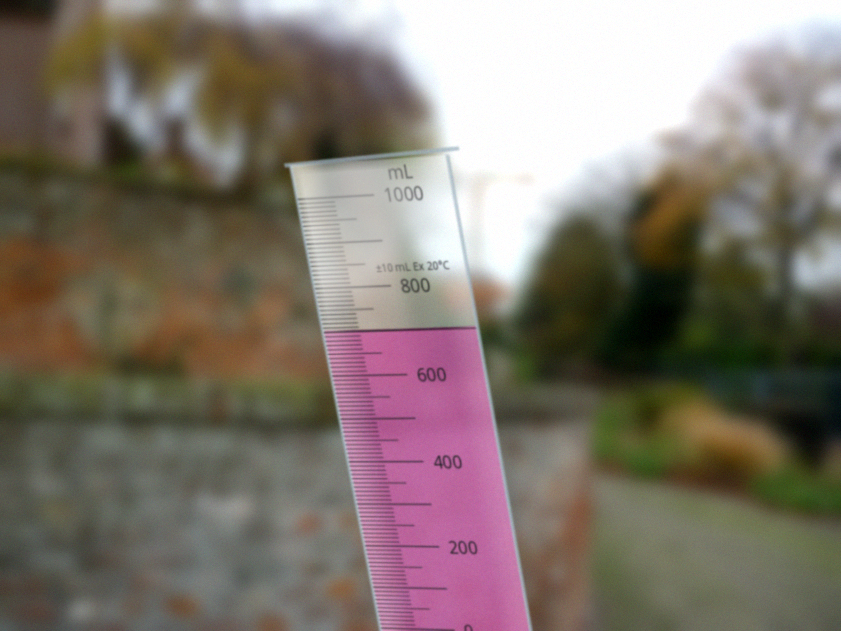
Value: mL 700
